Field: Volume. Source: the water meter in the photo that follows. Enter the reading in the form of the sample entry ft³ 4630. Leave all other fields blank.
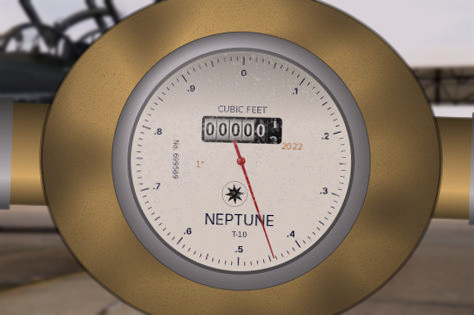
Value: ft³ 1.44
